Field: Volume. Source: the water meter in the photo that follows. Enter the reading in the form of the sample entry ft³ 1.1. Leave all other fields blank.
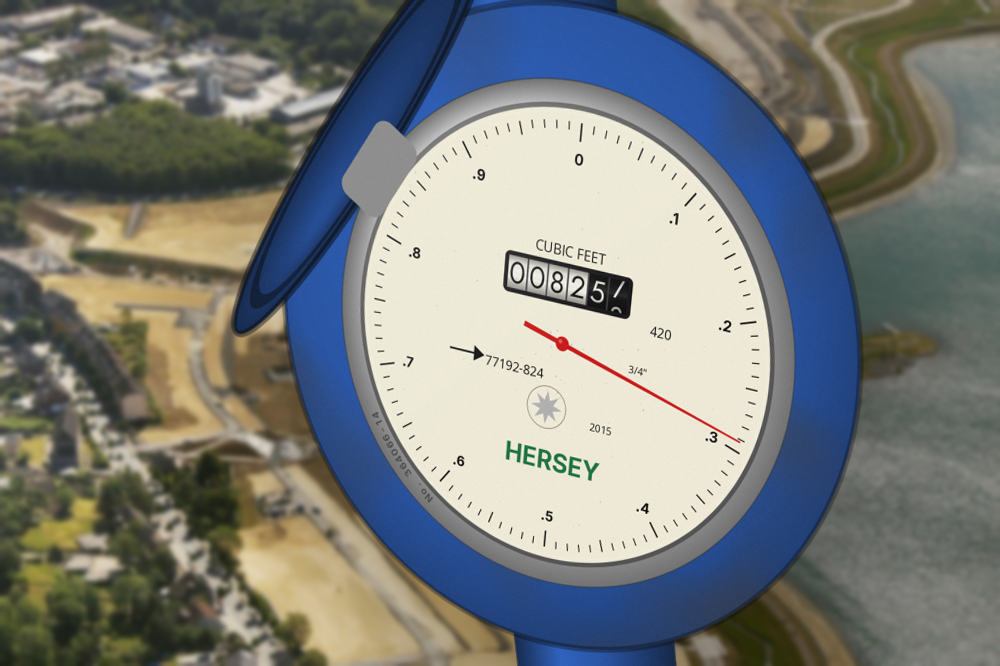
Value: ft³ 8257.29
